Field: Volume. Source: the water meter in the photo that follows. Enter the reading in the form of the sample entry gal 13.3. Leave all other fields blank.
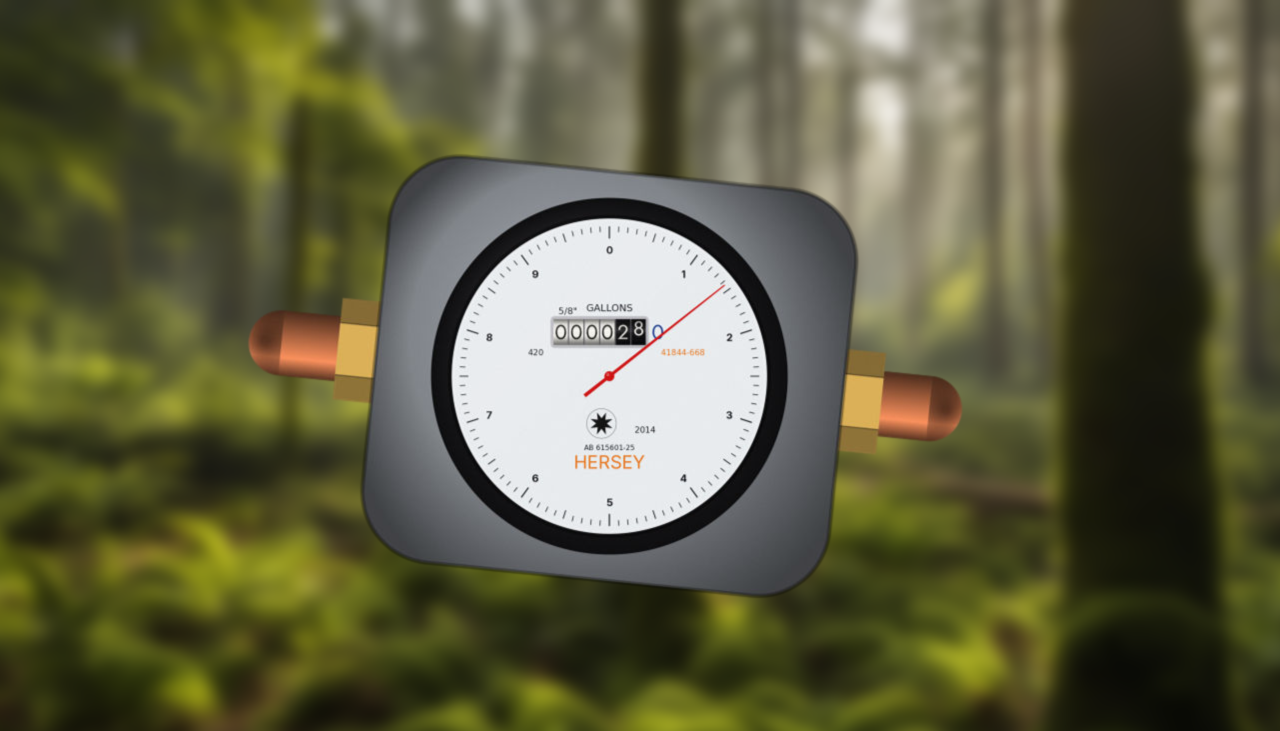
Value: gal 281.4
